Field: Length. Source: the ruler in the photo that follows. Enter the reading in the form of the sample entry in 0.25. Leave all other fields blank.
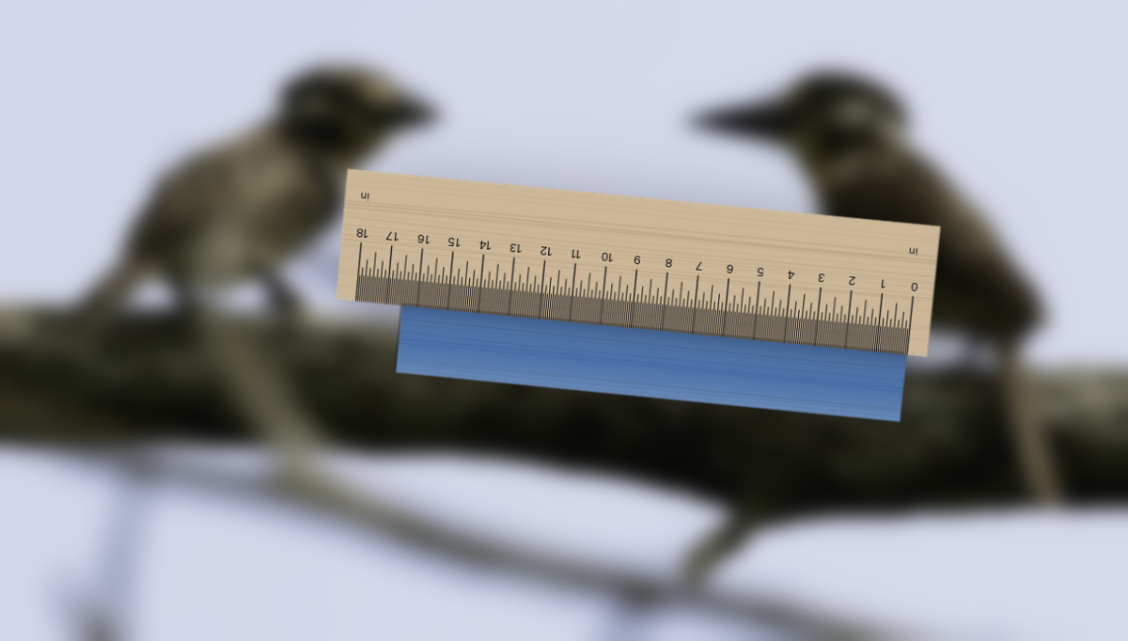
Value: in 16.5
